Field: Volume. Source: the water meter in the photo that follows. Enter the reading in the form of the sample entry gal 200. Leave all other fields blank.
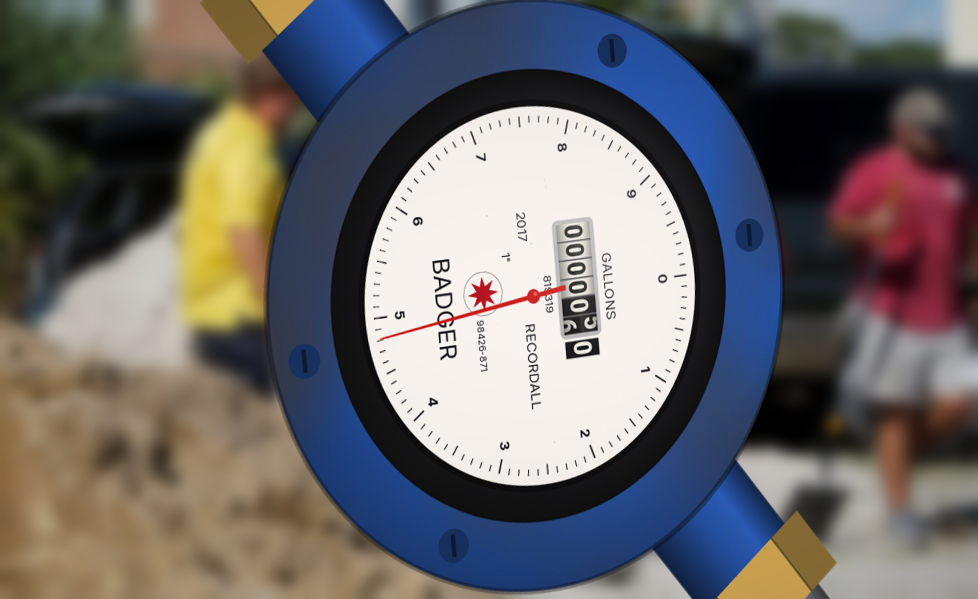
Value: gal 54.8
